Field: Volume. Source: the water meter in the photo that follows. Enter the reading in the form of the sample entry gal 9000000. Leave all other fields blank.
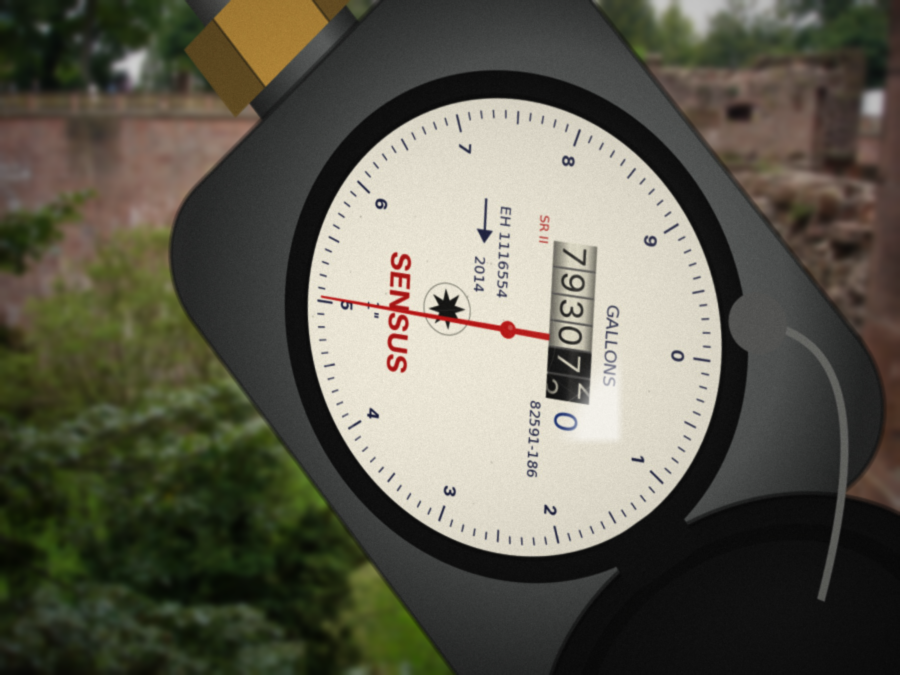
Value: gal 7930725.0
